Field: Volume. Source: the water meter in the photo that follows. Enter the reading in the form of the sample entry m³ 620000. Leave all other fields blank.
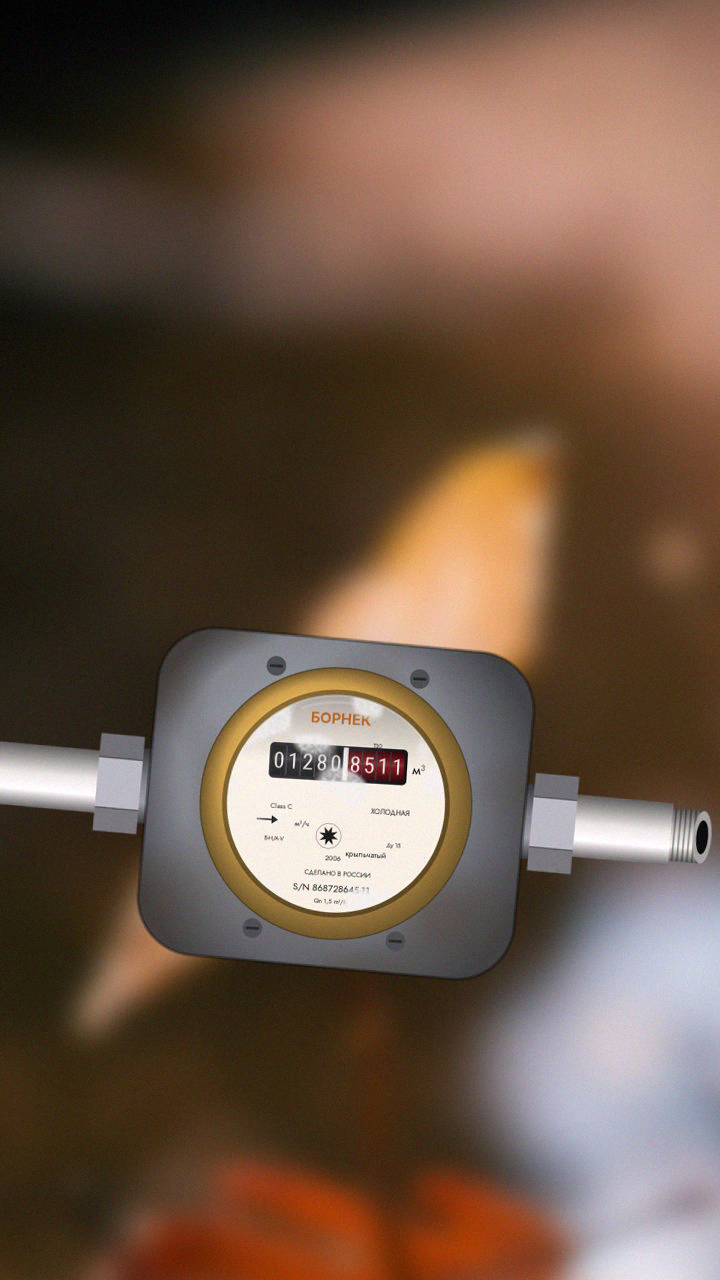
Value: m³ 1280.8511
